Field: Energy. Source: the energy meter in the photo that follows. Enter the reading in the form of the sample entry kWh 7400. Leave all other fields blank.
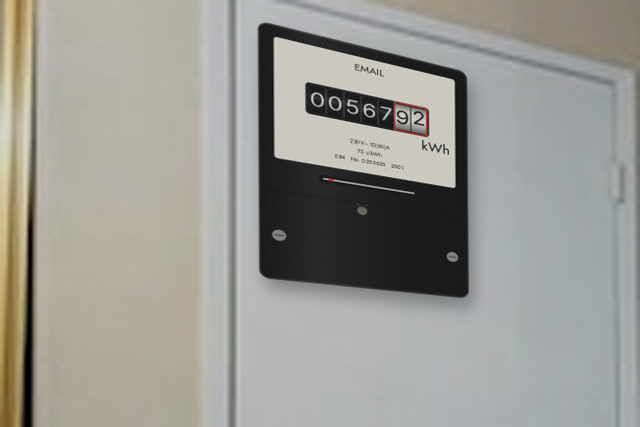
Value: kWh 567.92
